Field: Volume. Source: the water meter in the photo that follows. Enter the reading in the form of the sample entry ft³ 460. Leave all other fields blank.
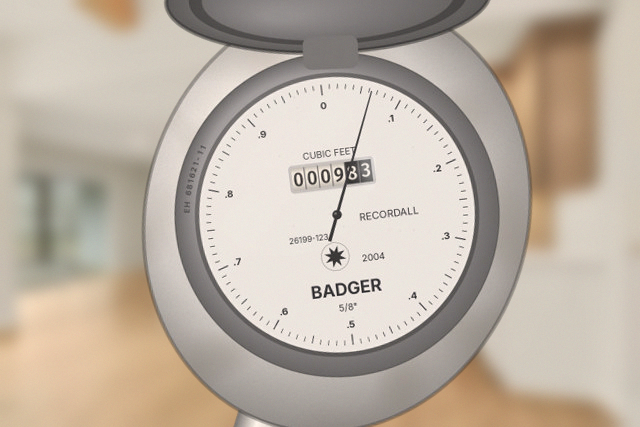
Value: ft³ 983.06
